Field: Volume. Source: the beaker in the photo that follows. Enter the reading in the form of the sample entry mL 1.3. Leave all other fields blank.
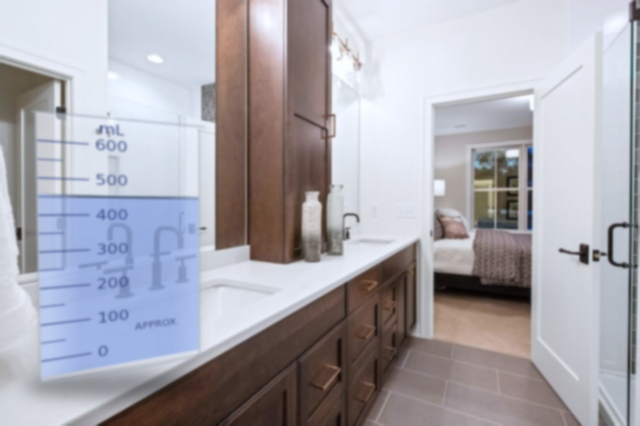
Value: mL 450
